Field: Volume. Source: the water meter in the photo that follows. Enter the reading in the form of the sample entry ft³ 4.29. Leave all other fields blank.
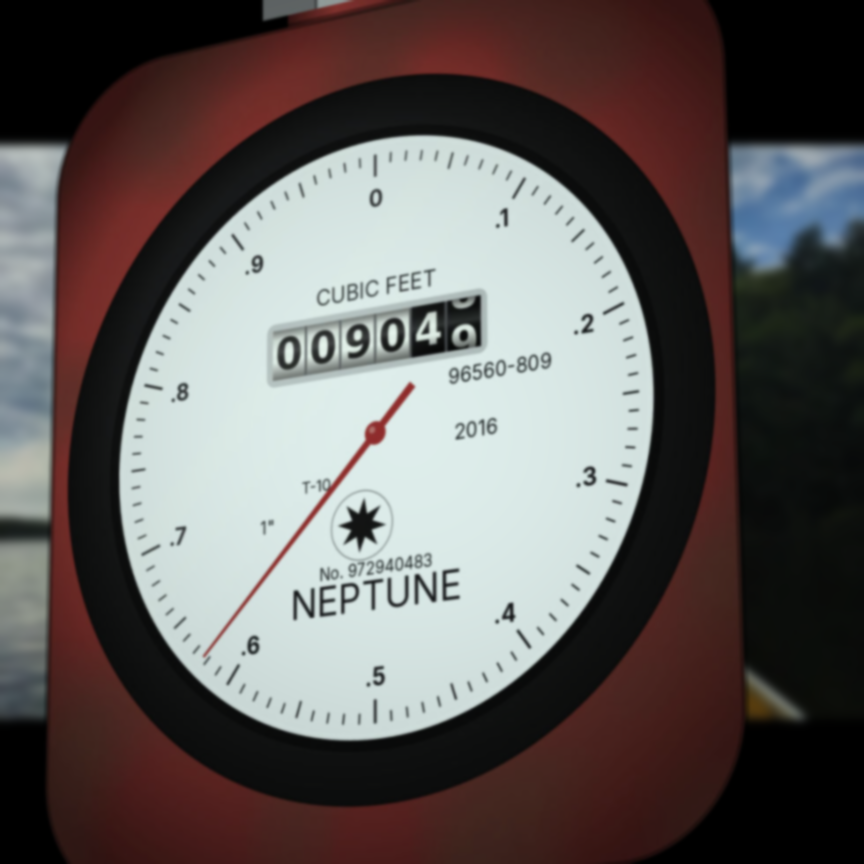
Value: ft³ 9048.62
